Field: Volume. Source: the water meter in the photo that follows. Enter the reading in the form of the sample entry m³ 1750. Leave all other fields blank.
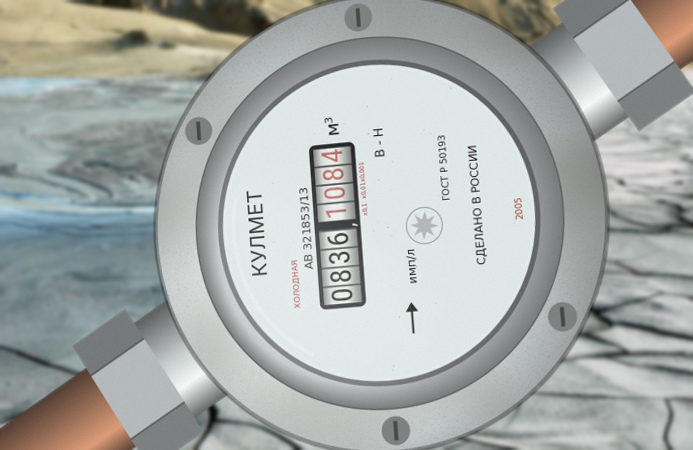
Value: m³ 836.1084
